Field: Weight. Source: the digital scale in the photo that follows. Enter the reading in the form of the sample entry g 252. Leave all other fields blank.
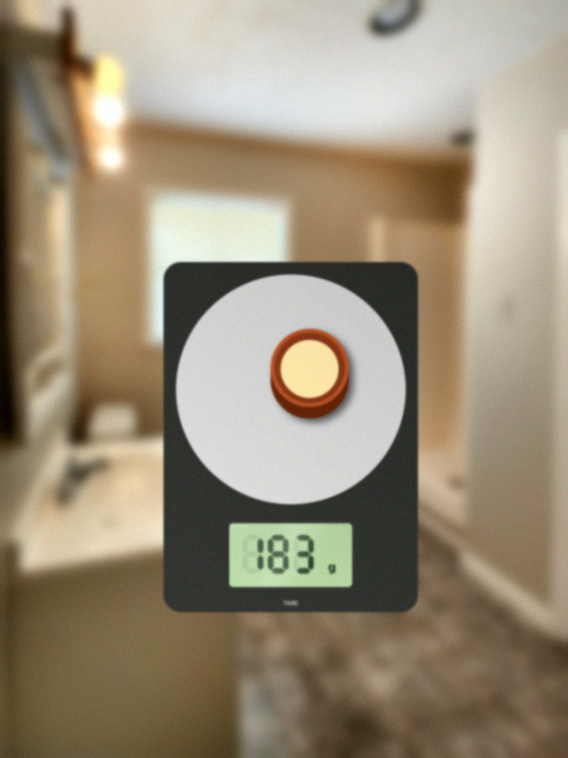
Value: g 183
